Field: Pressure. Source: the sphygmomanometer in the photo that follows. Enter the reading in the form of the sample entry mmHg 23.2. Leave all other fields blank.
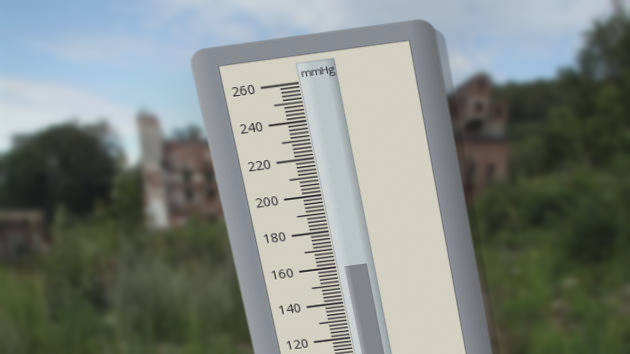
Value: mmHg 160
